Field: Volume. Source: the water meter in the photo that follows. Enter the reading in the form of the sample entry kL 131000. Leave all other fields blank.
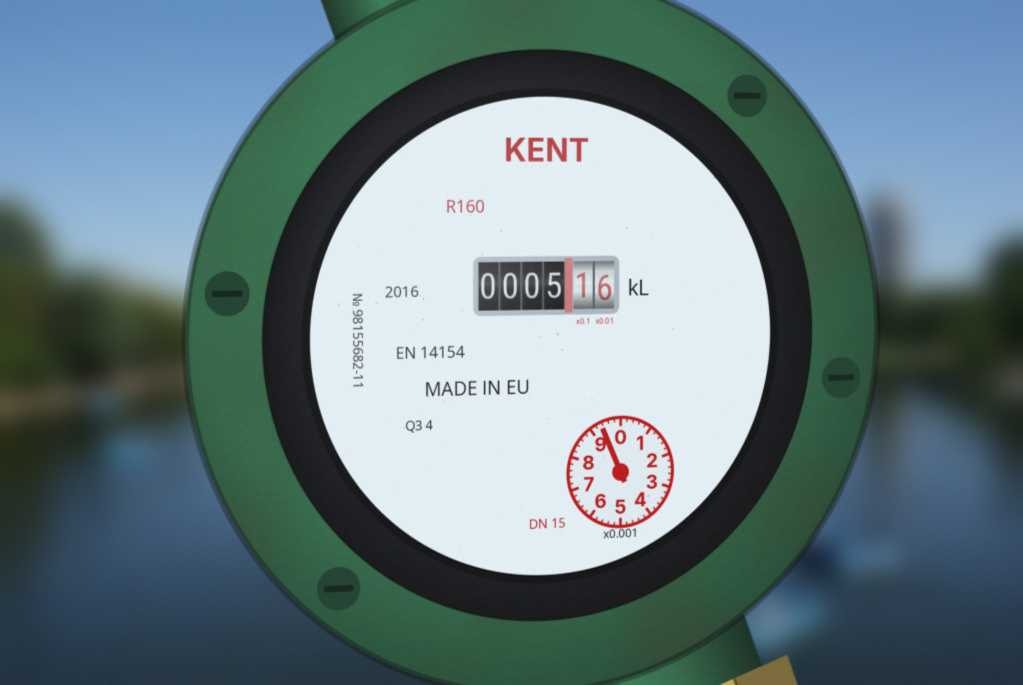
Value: kL 5.159
